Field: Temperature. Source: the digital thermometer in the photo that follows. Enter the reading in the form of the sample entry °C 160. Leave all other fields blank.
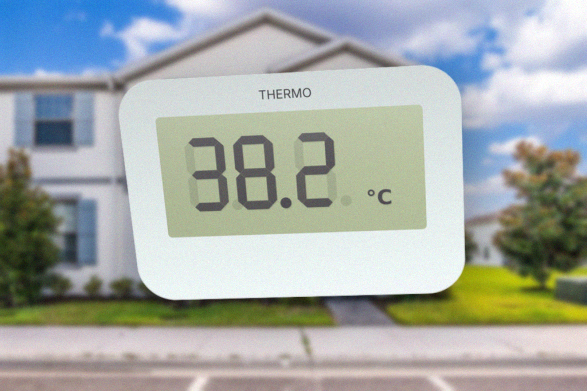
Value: °C 38.2
